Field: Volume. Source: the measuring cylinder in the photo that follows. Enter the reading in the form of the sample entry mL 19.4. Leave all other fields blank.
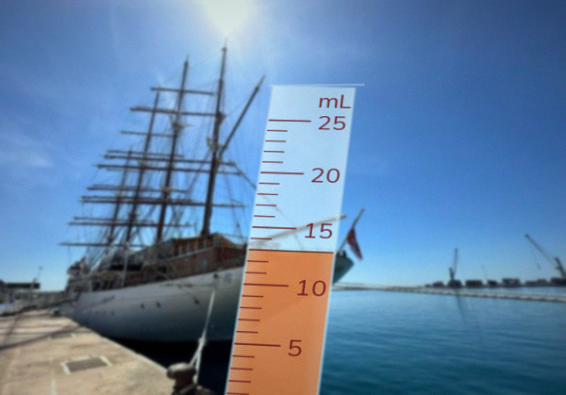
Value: mL 13
